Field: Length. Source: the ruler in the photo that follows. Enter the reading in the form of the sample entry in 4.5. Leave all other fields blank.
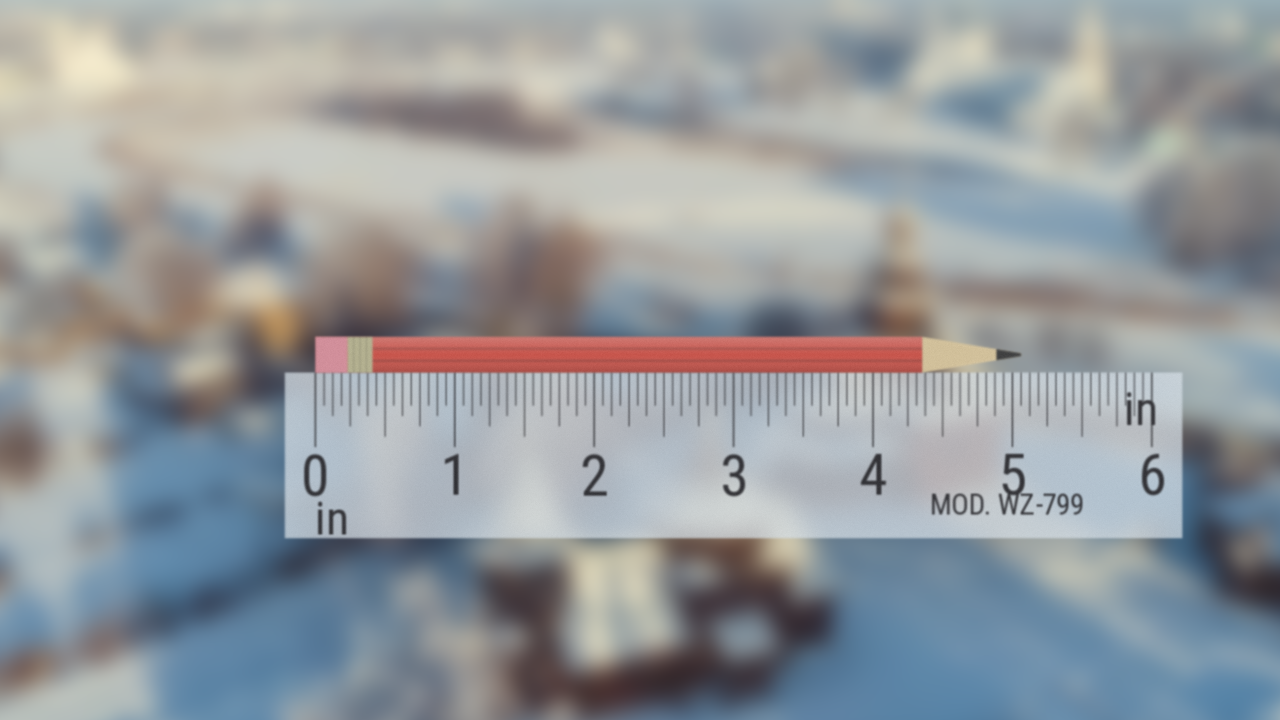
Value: in 5.0625
